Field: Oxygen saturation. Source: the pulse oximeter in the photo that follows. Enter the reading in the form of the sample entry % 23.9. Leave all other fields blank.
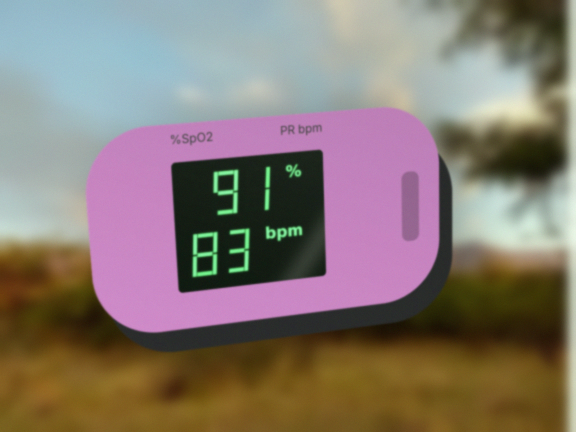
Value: % 91
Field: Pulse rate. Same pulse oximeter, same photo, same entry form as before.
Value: bpm 83
